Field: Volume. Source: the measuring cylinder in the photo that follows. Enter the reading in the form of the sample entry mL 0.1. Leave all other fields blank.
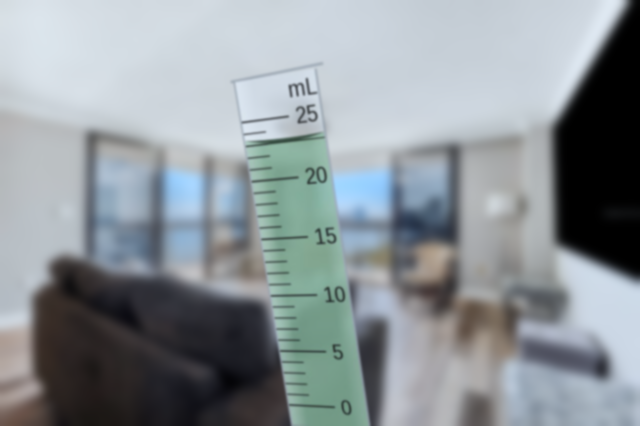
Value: mL 23
